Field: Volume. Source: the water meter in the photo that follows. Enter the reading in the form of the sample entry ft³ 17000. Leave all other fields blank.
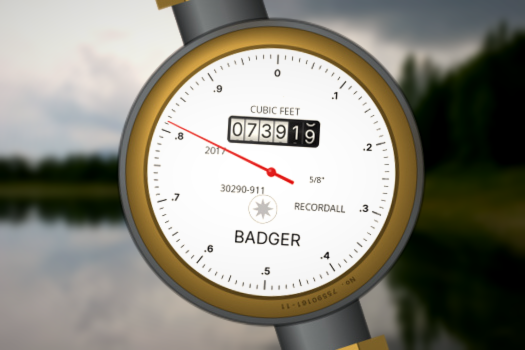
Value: ft³ 73918.81
